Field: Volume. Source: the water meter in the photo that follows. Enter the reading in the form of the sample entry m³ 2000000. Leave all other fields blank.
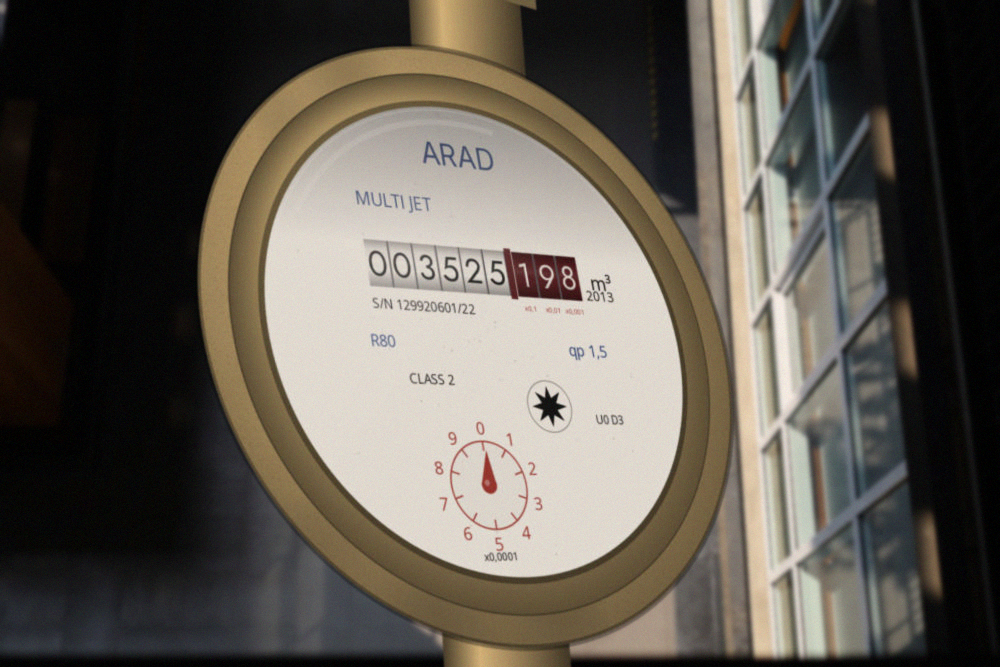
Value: m³ 3525.1980
